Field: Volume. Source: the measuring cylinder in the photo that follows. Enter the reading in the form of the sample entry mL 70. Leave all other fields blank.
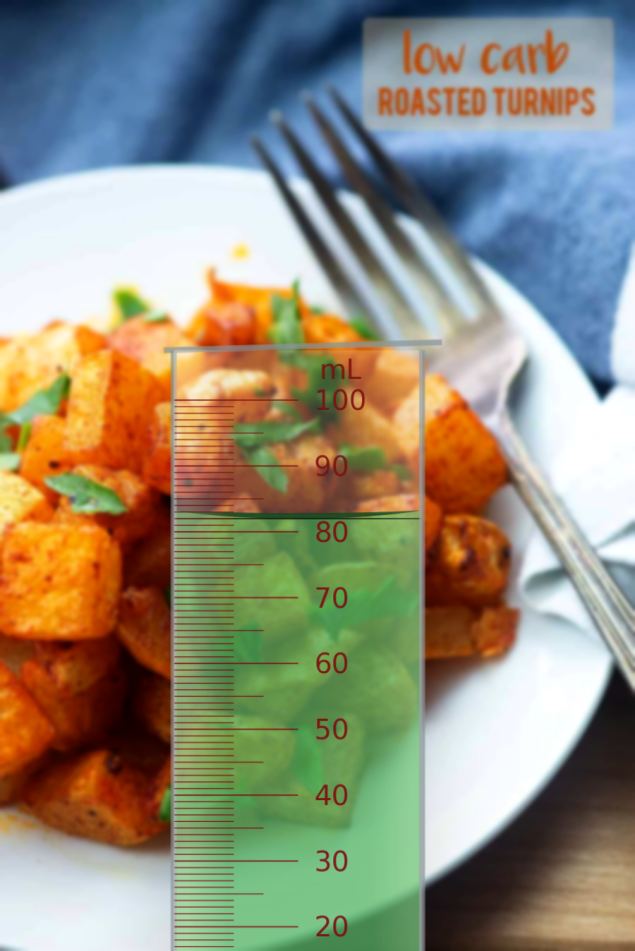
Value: mL 82
